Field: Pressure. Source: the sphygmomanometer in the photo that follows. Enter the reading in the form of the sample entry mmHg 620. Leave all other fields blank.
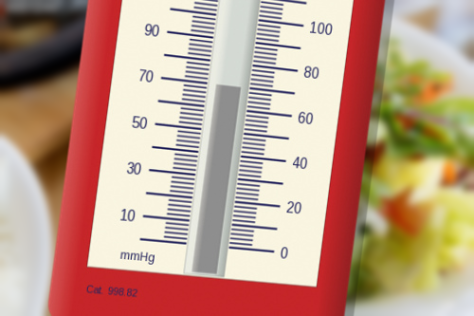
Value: mmHg 70
